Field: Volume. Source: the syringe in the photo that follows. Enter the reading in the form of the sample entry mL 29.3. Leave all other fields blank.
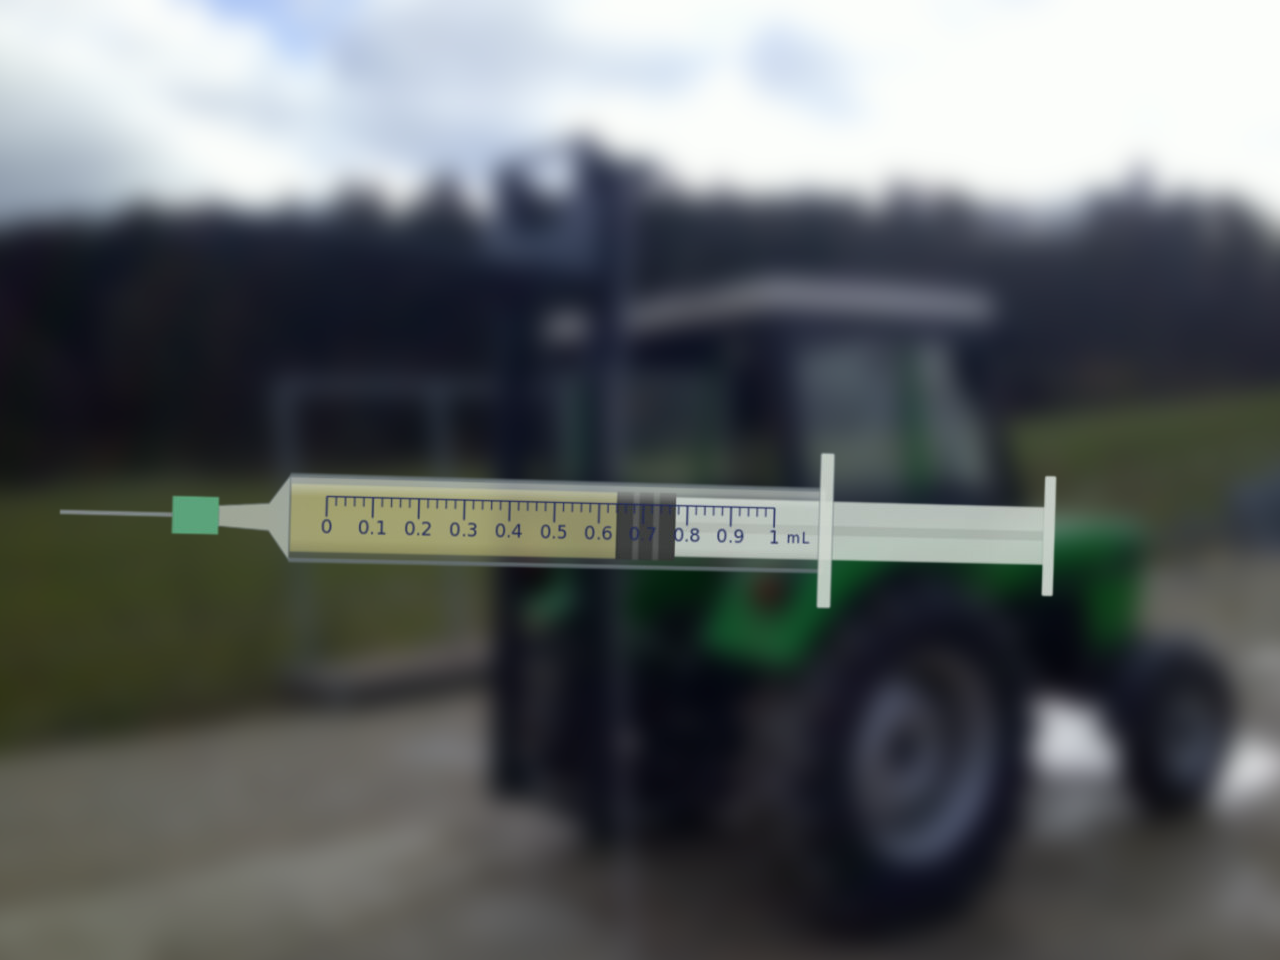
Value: mL 0.64
